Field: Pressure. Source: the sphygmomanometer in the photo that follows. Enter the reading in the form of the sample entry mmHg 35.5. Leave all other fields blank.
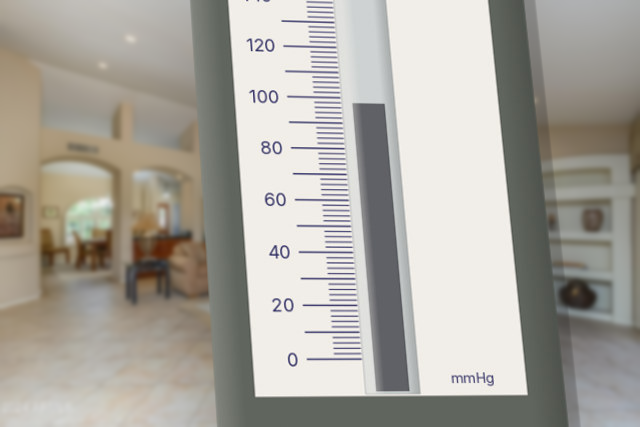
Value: mmHg 98
